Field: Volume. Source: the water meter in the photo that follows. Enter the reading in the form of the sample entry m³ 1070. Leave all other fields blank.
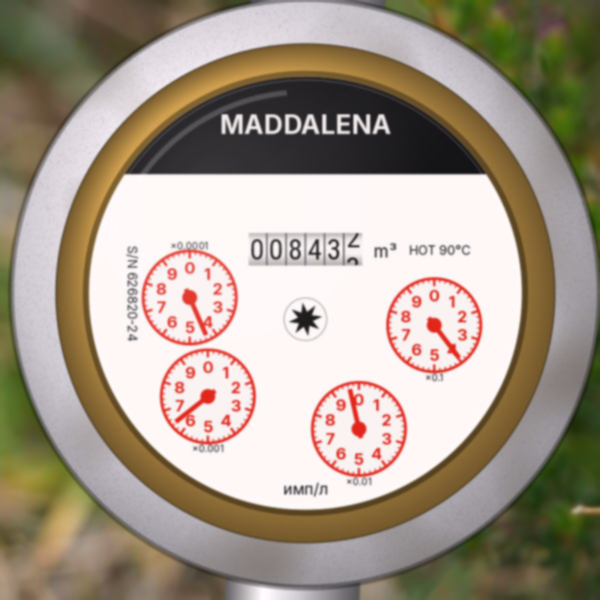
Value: m³ 8432.3964
